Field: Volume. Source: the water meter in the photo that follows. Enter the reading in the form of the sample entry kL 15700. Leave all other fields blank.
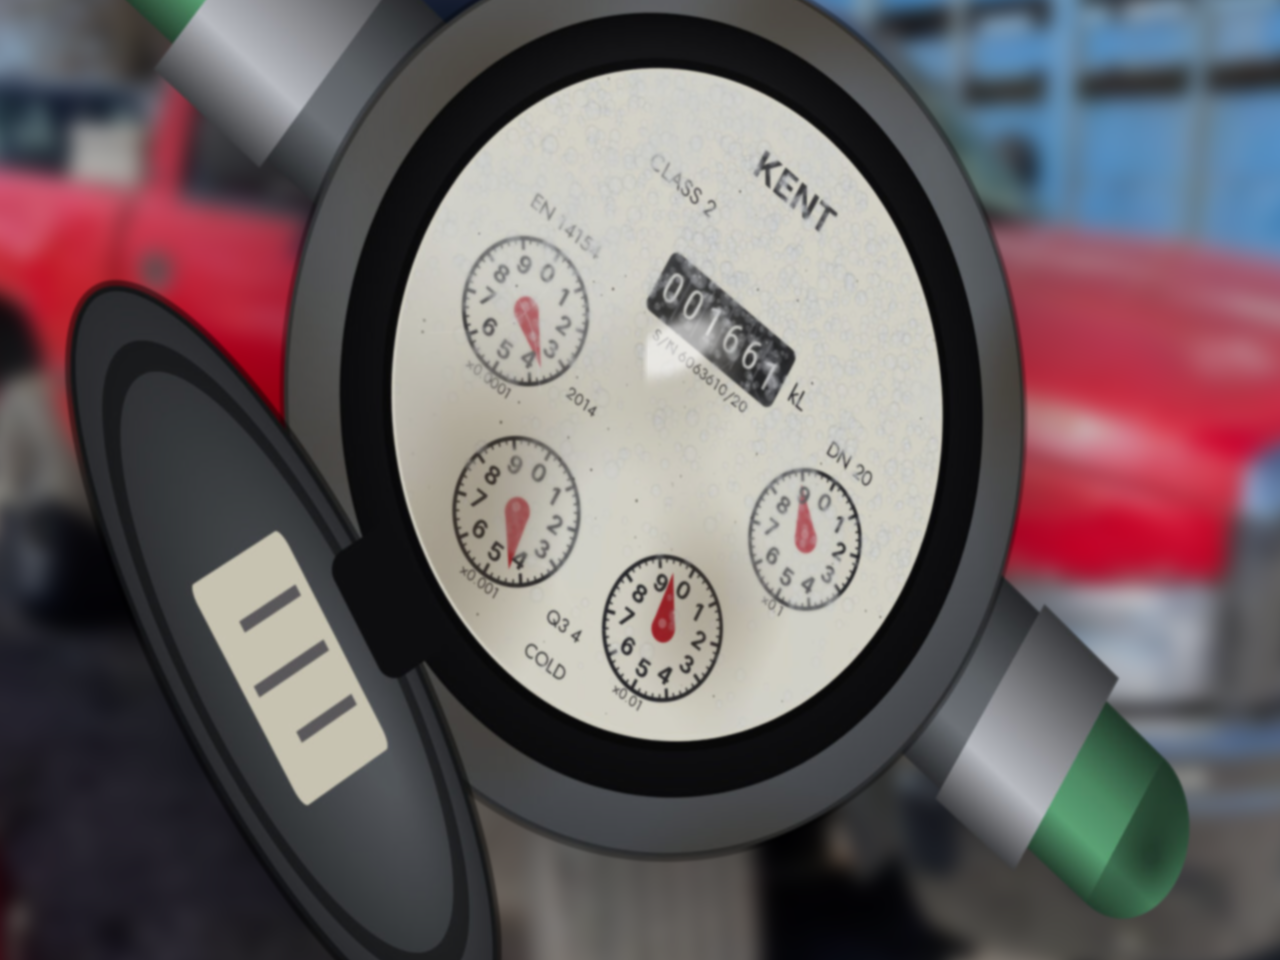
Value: kL 1660.8943
